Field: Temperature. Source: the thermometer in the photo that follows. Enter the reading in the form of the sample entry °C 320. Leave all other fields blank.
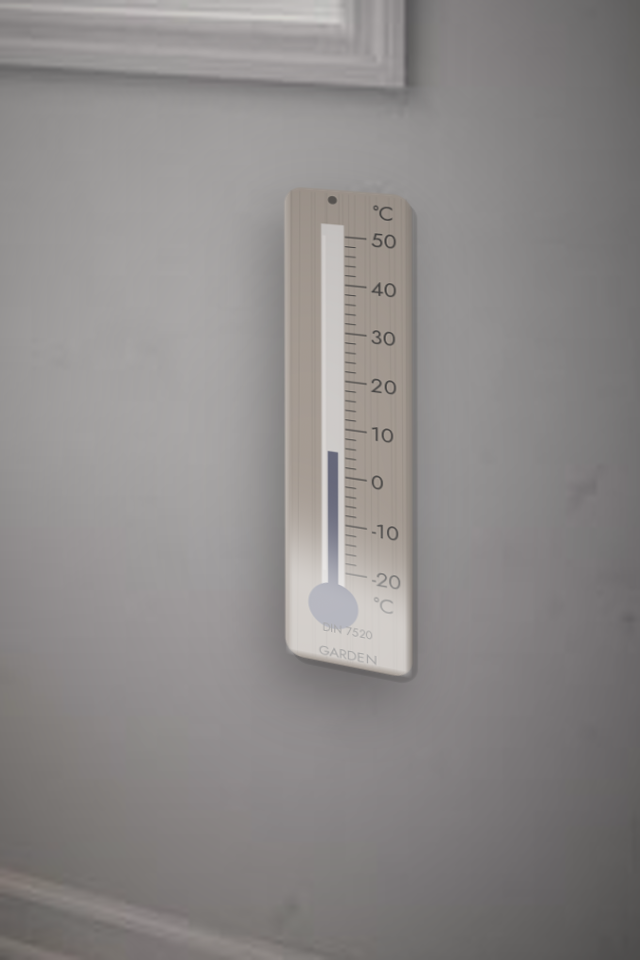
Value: °C 5
